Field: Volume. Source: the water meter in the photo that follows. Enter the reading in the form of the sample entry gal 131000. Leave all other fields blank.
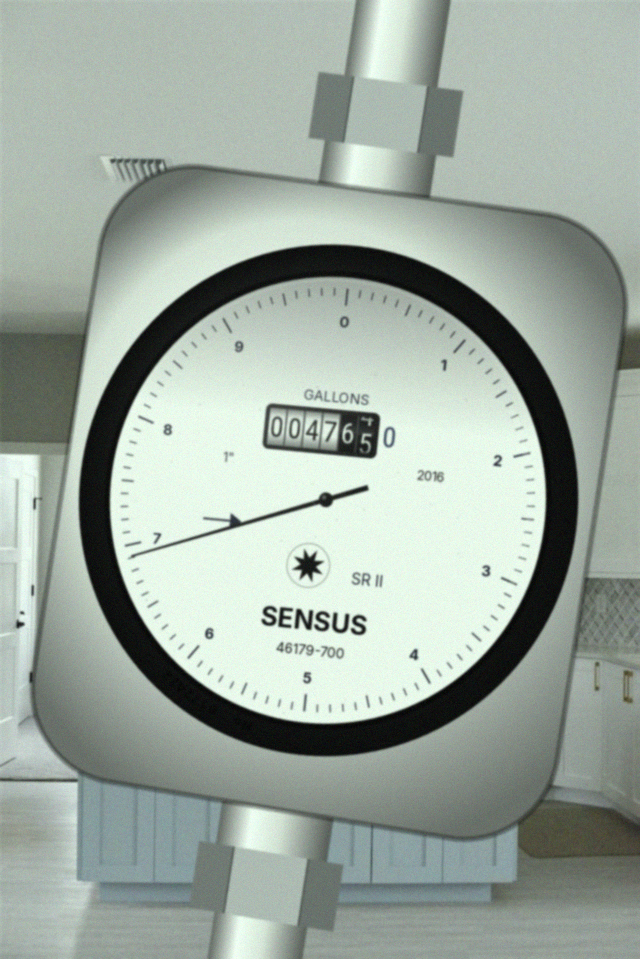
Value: gal 47646.9
